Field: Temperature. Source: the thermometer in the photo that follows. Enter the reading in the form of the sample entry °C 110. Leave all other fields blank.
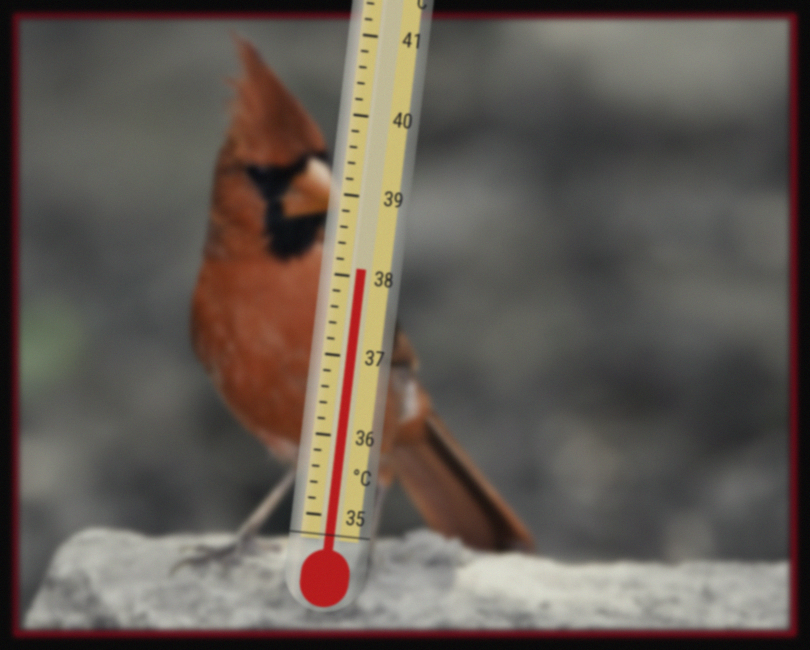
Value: °C 38.1
